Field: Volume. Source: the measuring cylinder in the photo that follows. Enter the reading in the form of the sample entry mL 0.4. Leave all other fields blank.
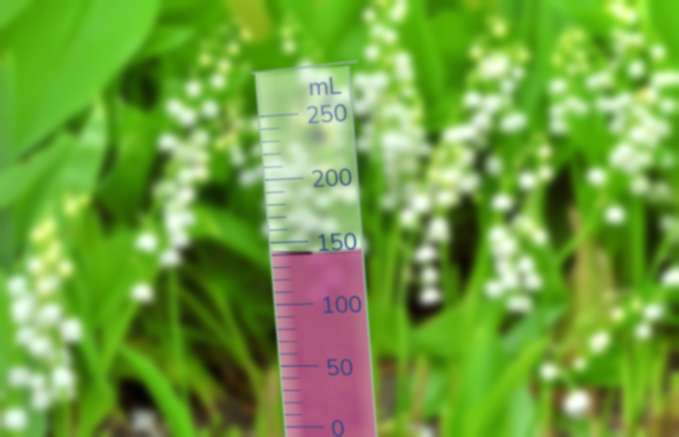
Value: mL 140
